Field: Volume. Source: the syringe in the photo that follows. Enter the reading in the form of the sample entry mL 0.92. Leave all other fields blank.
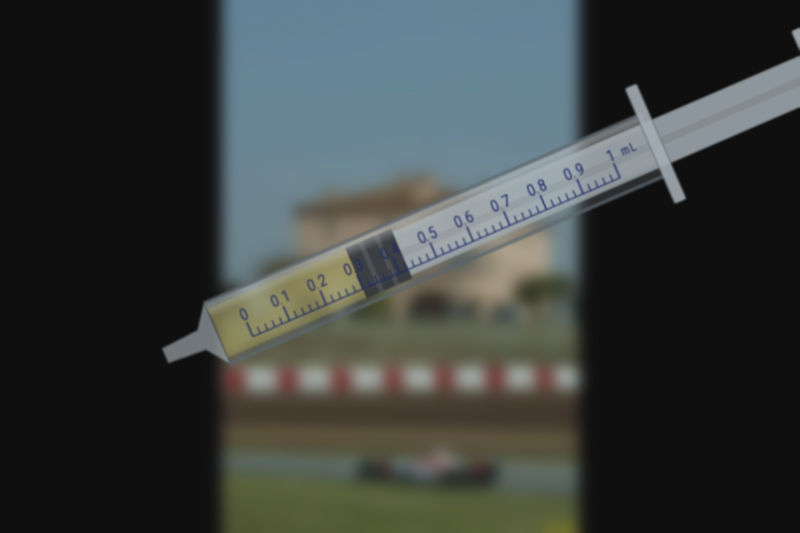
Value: mL 0.3
